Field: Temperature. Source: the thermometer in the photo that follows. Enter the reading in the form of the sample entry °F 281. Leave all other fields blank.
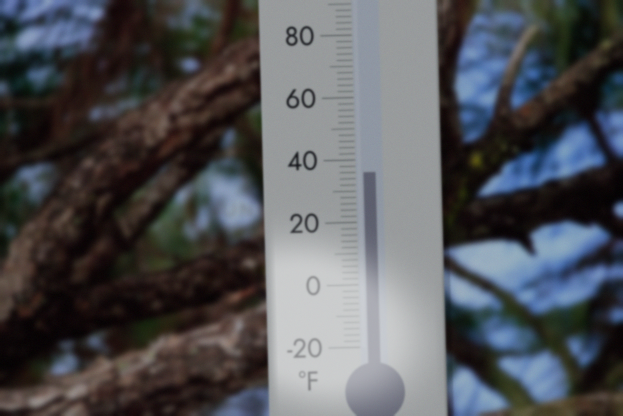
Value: °F 36
